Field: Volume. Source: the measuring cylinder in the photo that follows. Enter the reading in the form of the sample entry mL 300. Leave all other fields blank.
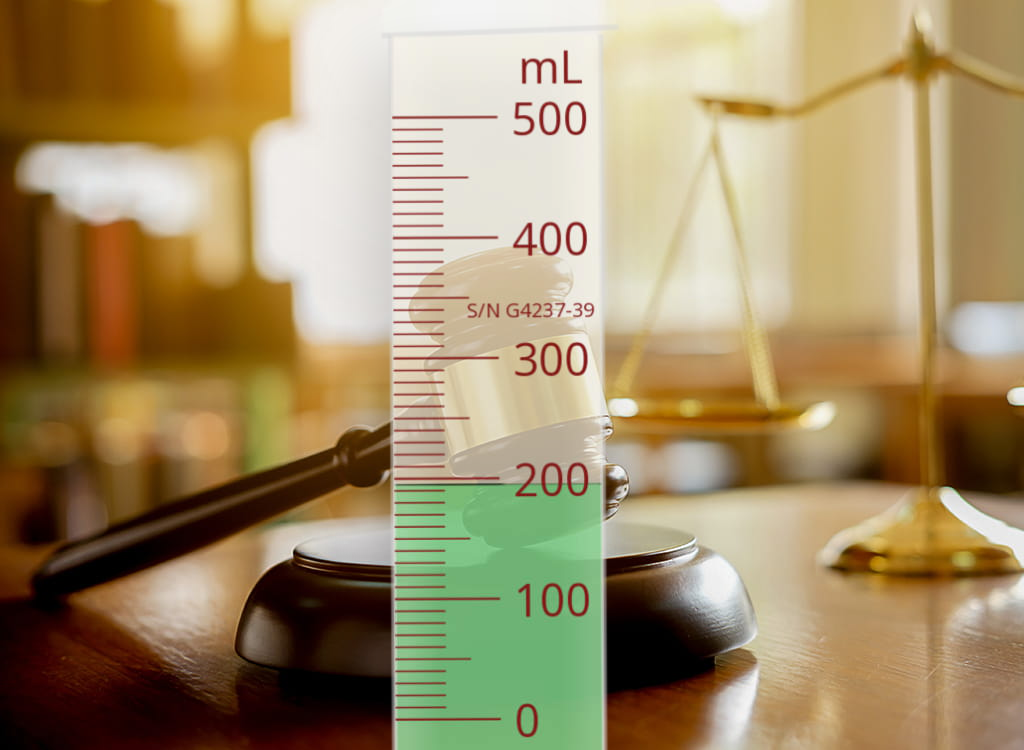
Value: mL 195
